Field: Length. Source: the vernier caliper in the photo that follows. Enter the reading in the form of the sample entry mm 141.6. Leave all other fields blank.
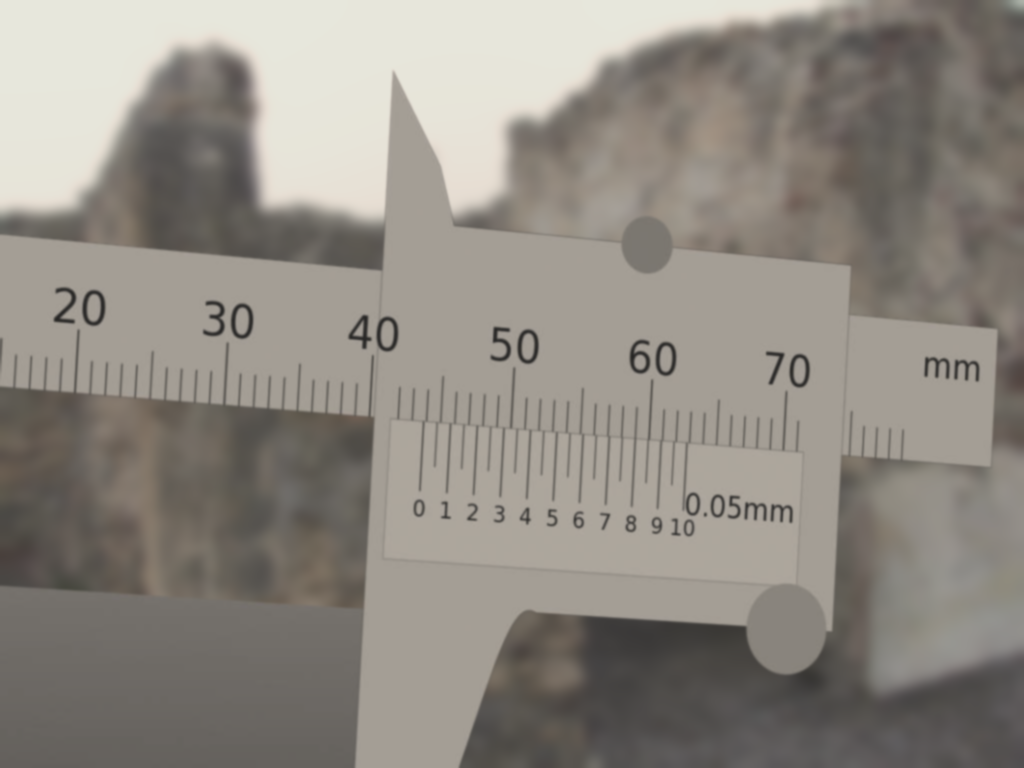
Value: mm 43.8
